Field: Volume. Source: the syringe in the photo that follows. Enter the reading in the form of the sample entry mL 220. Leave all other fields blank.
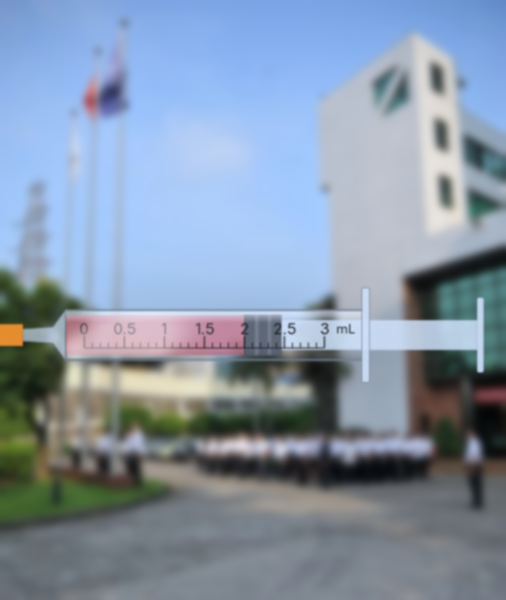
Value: mL 2
